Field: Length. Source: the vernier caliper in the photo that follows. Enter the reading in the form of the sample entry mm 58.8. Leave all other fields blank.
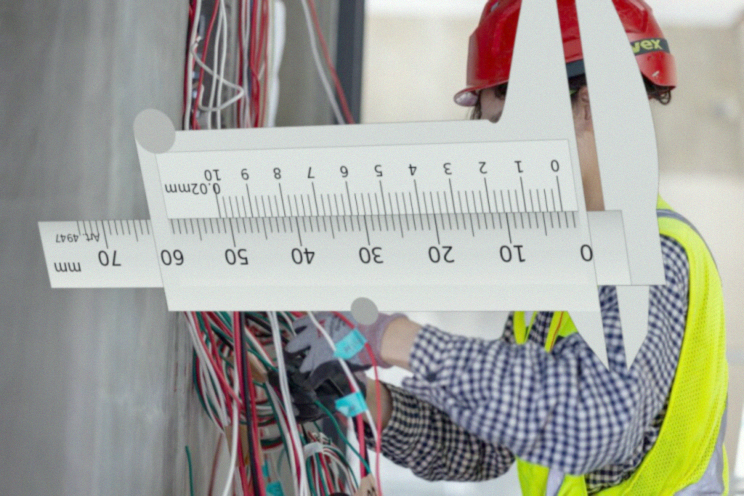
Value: mm 2.4
